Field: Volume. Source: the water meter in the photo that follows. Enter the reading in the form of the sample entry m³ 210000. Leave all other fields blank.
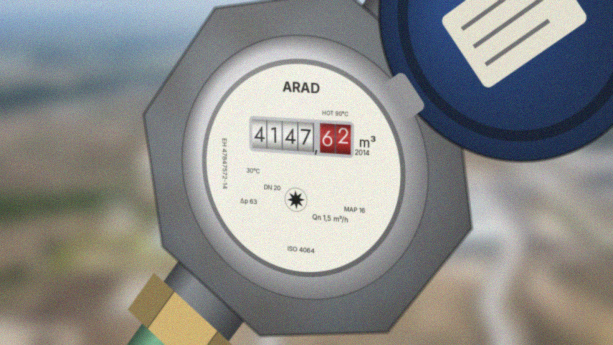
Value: m³ 4147.62
